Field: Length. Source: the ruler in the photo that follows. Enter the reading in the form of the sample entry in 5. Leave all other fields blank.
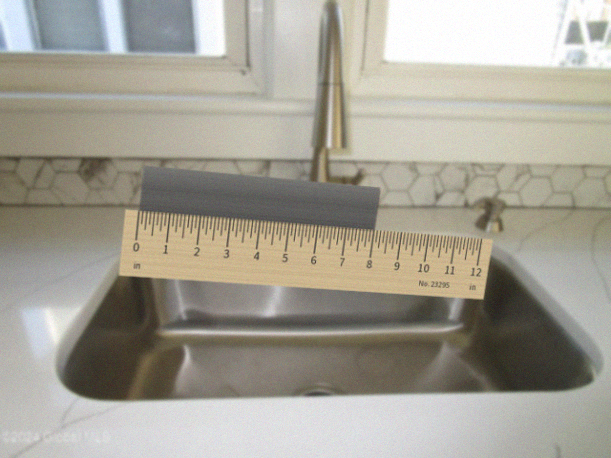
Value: in 8
